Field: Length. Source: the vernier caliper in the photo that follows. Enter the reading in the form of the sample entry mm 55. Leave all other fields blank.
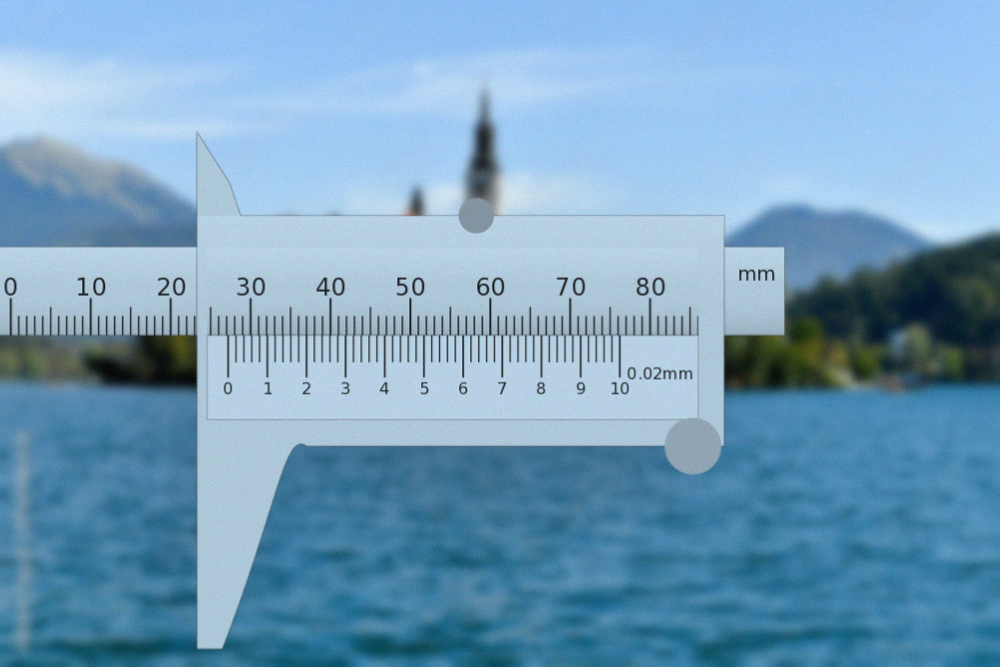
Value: mm 27.2
